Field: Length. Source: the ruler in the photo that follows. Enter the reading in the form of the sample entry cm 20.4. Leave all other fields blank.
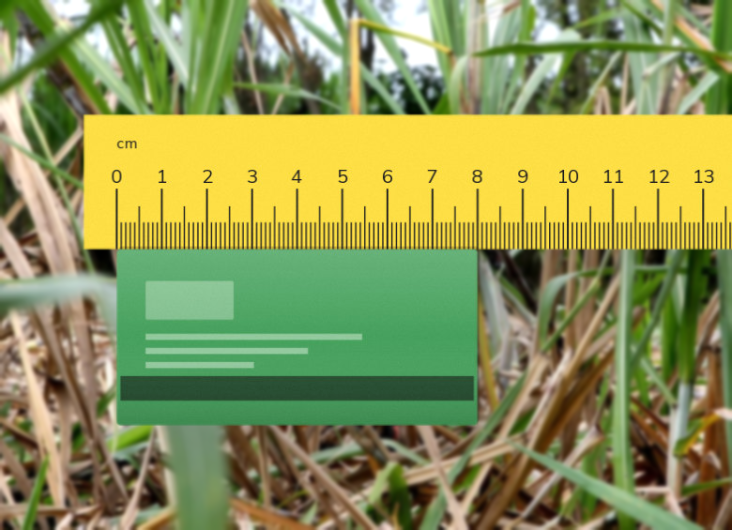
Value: cm 8
